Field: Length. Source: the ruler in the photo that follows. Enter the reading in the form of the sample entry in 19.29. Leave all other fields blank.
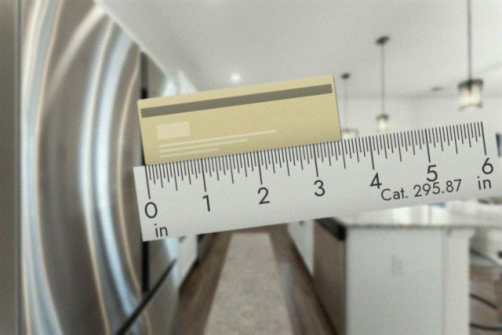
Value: in 3.5
